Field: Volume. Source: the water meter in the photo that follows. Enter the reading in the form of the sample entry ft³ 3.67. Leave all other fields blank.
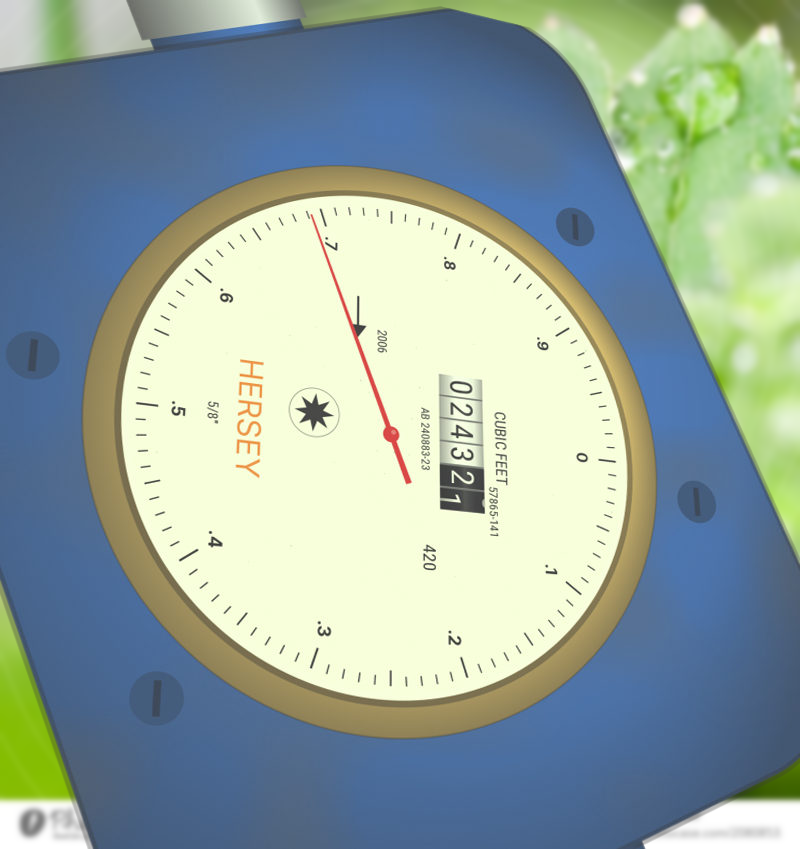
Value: ft³ 24320.69
